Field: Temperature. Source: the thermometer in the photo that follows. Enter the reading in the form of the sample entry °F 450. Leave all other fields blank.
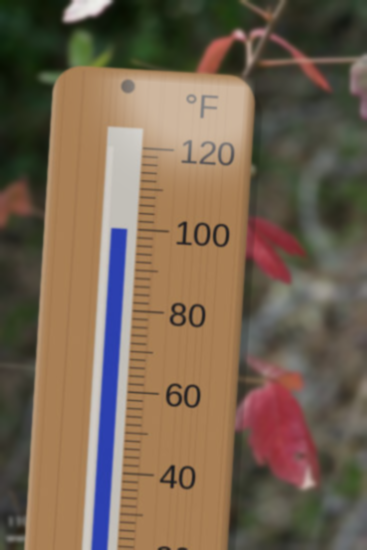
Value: °F 100
